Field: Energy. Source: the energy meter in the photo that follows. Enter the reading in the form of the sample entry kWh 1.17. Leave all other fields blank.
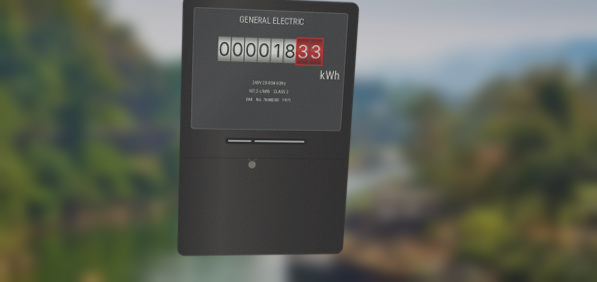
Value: kWh 18.33
